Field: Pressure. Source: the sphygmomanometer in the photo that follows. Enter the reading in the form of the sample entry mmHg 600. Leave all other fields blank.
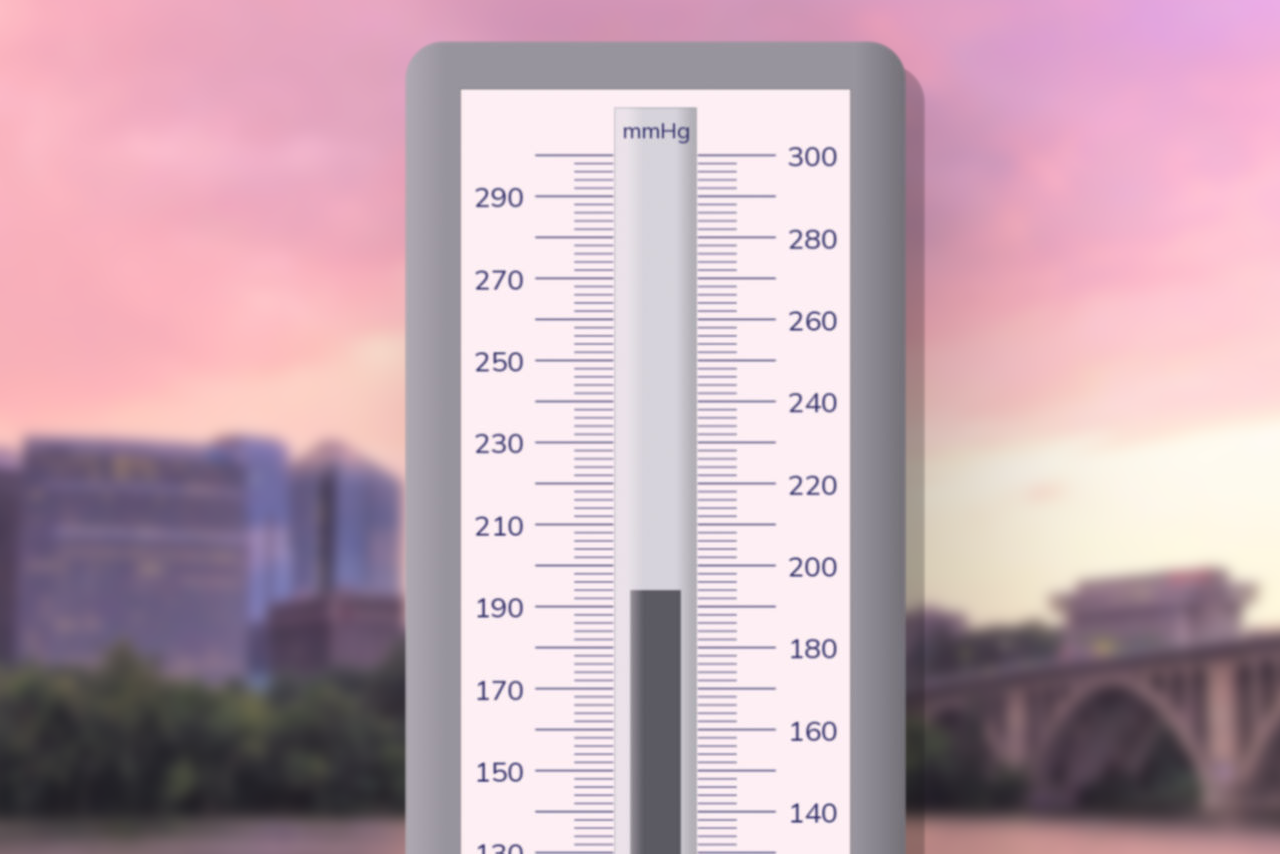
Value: mmHg 194
